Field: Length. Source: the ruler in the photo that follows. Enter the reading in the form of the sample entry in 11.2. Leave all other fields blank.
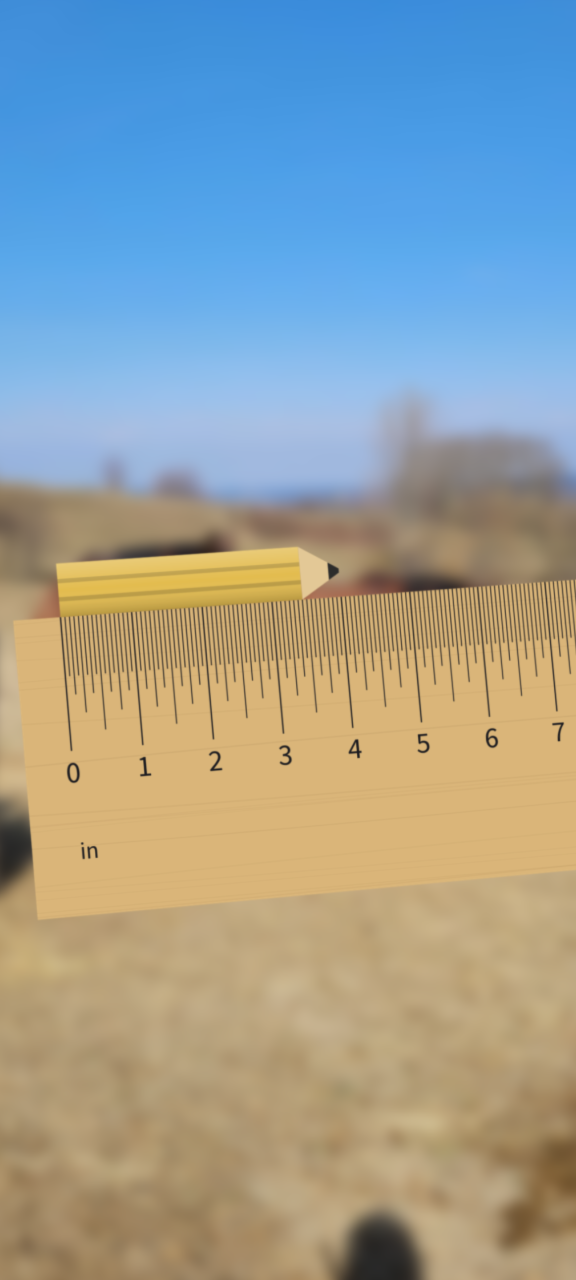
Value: in 4
